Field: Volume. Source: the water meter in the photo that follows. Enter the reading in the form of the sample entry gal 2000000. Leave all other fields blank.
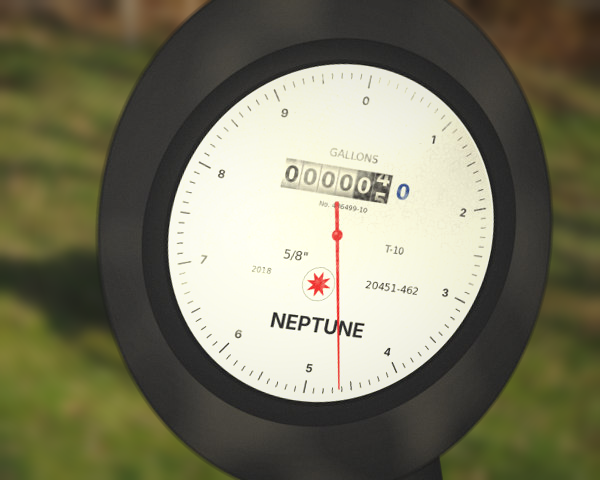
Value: gal 44.6
